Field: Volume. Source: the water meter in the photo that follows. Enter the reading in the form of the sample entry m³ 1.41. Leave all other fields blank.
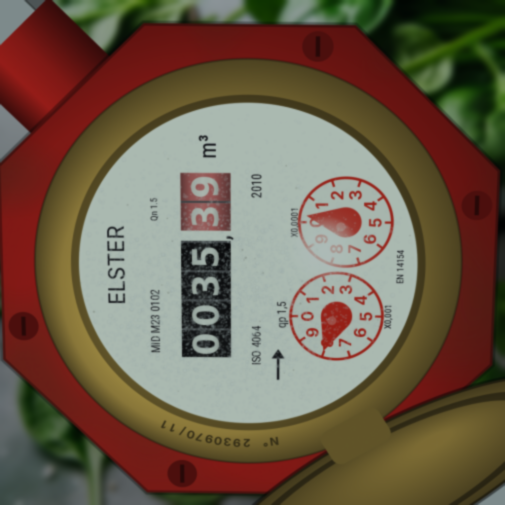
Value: m³ 35.3980
